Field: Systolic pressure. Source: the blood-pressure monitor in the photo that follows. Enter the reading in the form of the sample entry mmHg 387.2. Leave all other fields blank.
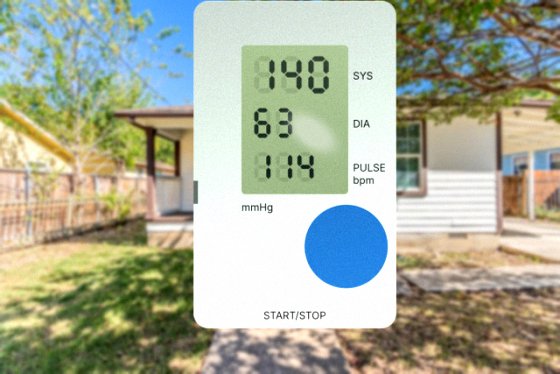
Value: mmHg 140
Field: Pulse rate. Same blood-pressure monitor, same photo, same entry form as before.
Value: bpm 114
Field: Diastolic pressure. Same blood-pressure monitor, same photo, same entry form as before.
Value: mmHg 63
